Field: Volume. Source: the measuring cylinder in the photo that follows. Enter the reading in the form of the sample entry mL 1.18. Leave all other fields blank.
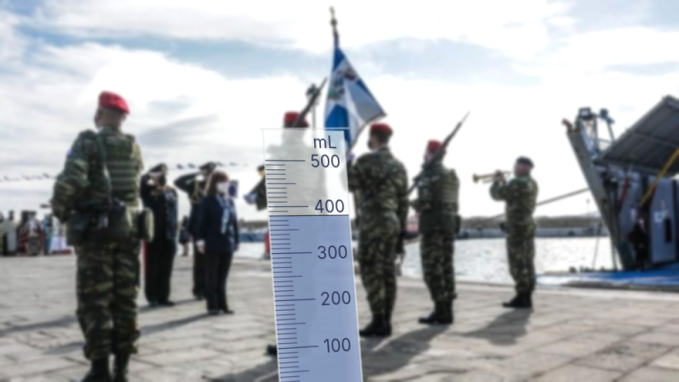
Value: mL 380
